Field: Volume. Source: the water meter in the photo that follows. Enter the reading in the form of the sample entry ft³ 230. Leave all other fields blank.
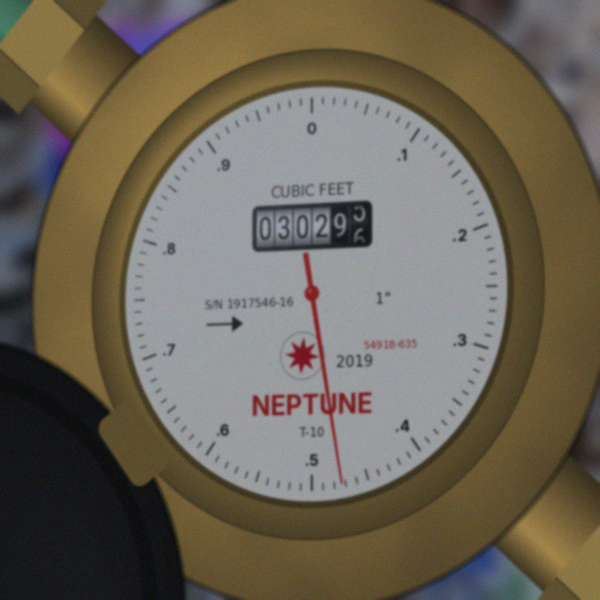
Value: ft³ 30295.47
